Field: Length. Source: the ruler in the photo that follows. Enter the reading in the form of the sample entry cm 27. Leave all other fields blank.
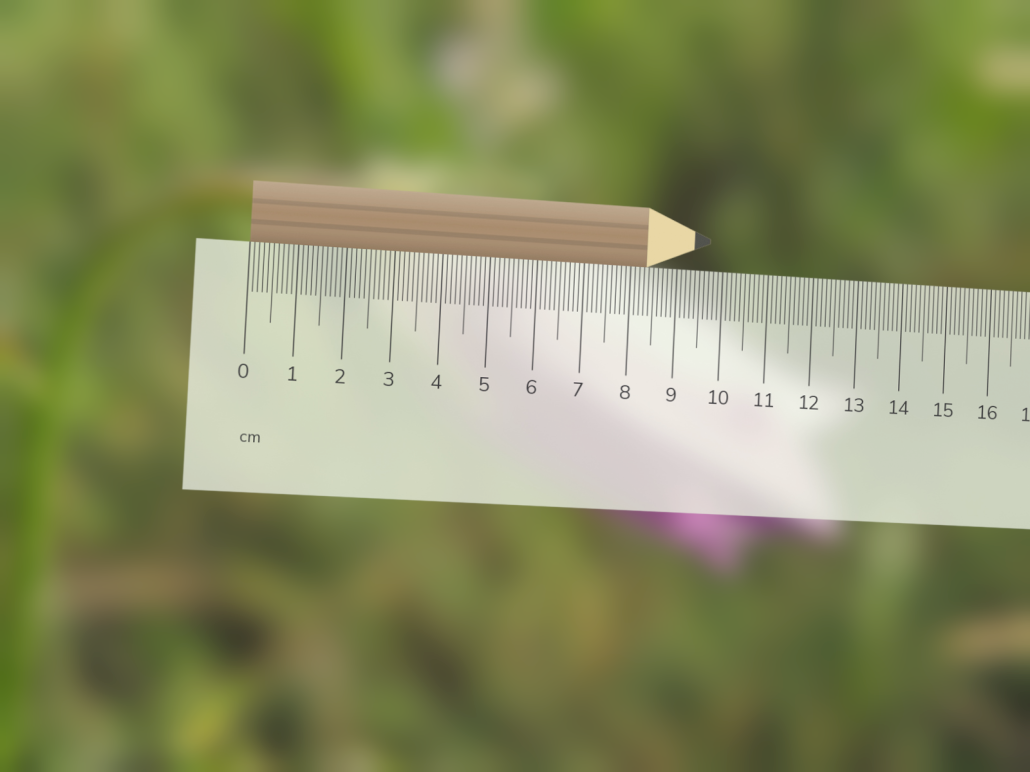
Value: cm 9.7
